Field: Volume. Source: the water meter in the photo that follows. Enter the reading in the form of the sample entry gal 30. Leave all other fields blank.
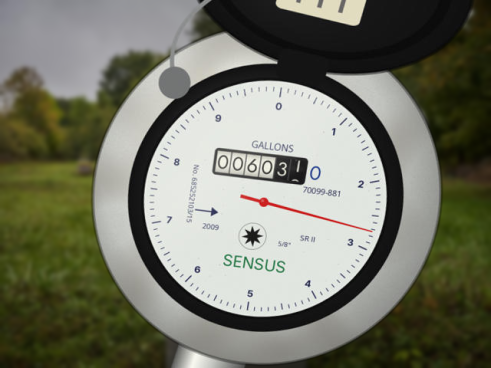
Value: gal 60312.7
